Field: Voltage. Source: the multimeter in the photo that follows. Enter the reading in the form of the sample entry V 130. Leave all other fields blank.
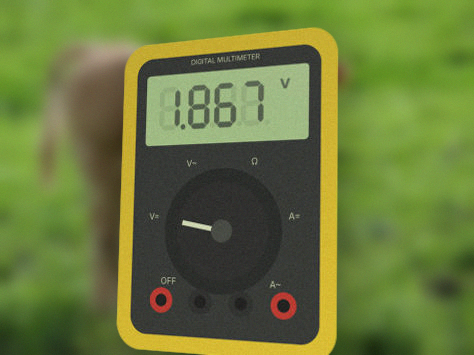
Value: V 1.867
